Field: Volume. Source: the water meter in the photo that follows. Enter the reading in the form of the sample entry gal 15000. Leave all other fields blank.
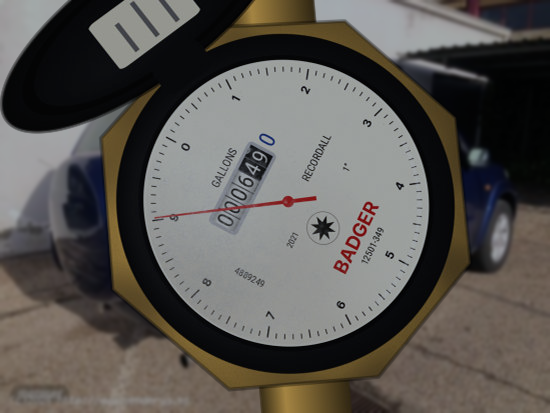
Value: gal 6489.0
